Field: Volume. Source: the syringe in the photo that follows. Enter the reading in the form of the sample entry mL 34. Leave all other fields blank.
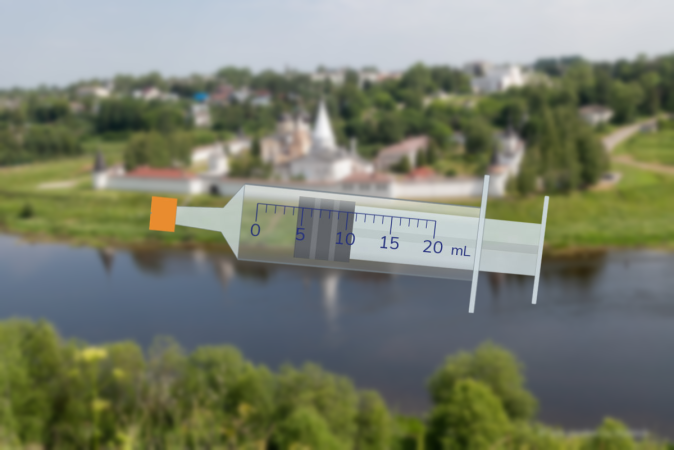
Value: mL 4.5
